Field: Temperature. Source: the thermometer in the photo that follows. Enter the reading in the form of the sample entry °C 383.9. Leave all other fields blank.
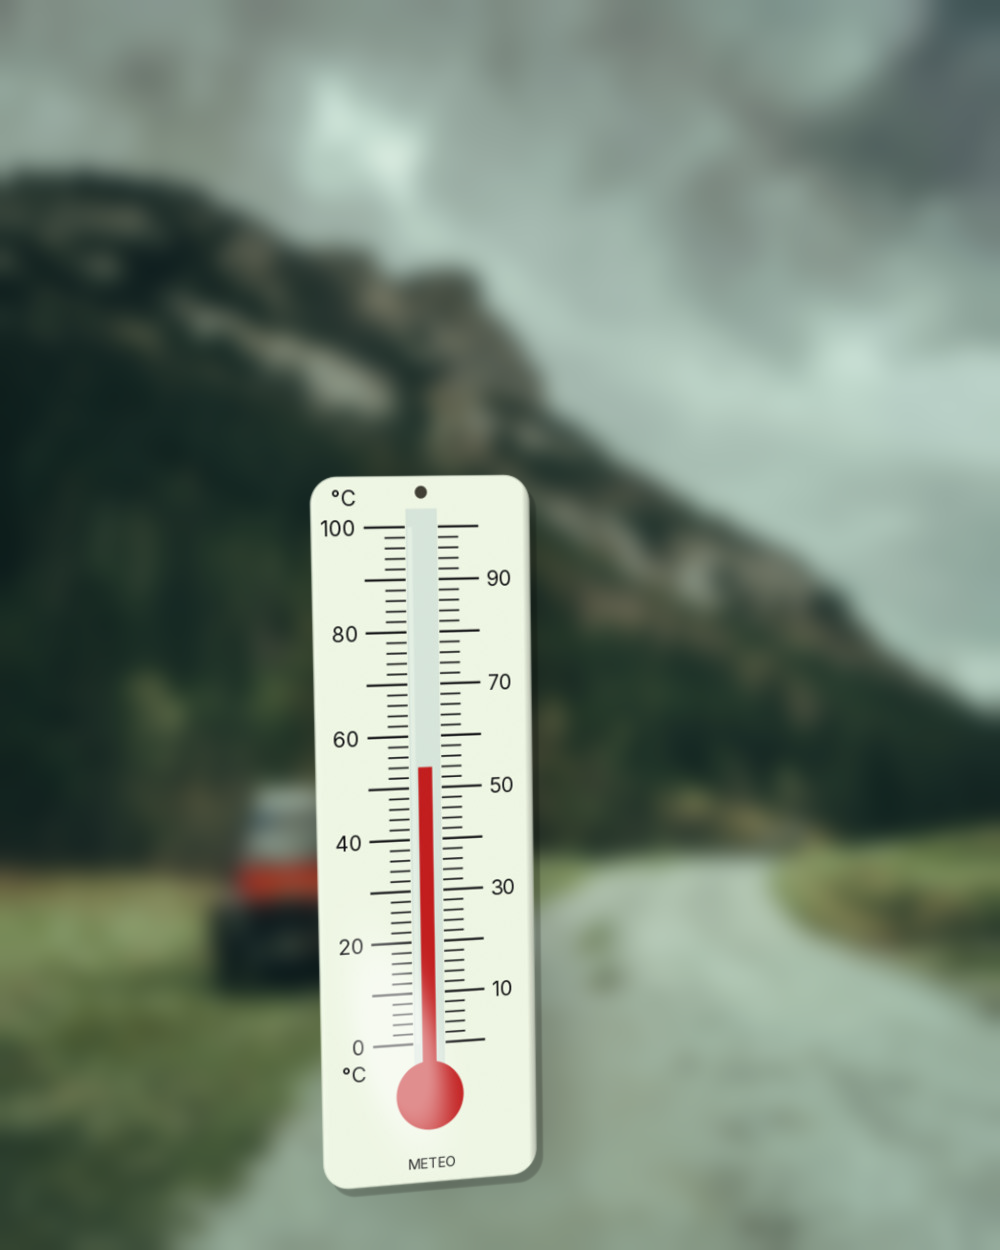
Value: °C 54
